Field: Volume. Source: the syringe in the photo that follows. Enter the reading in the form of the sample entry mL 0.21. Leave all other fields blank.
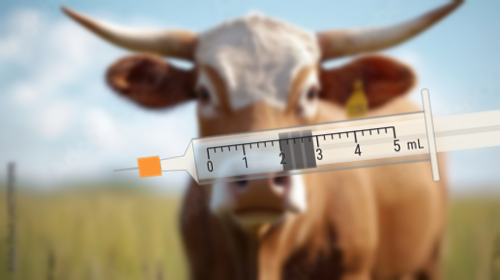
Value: mL 2
